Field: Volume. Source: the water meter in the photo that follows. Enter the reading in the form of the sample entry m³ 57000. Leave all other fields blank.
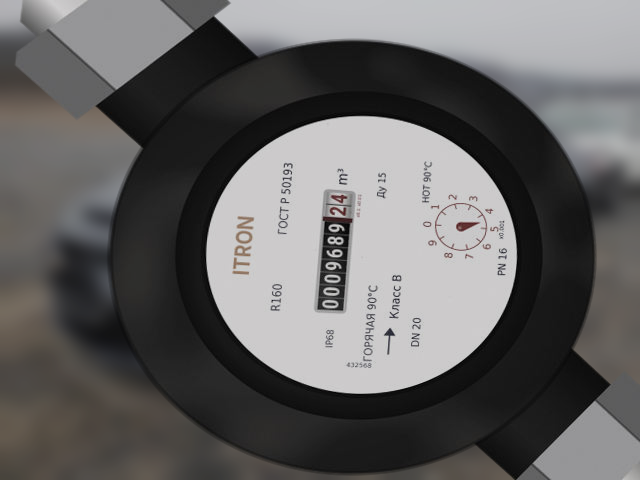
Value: m³ 9689.244
